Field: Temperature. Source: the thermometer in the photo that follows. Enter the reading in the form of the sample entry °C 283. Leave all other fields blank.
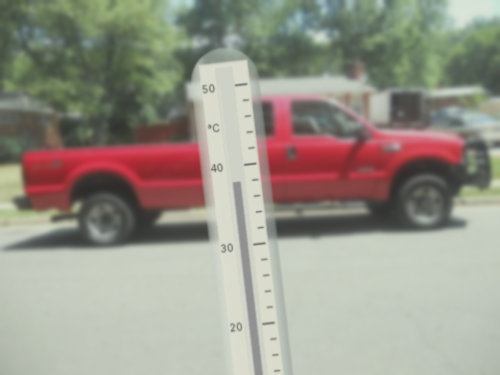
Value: °C 38
